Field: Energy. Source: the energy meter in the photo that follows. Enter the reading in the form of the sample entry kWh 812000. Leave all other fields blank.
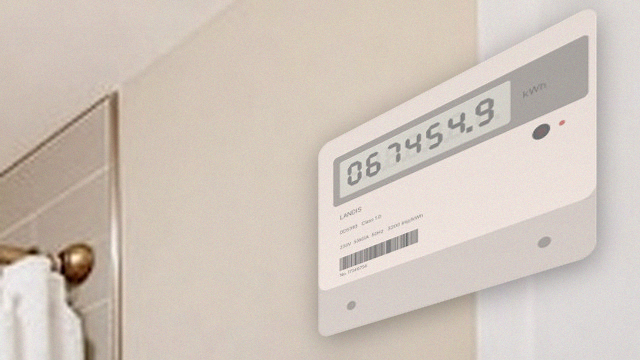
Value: kWh 67454.9
